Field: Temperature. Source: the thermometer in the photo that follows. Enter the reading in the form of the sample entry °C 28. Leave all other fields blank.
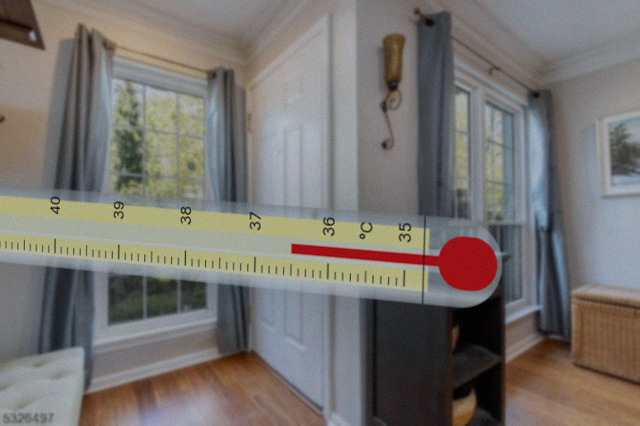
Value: °C 36.5
